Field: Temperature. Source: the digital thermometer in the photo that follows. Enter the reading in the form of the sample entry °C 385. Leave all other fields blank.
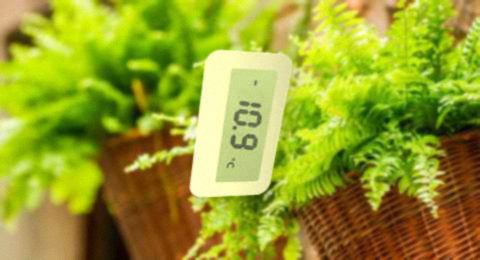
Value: °C -10.9
